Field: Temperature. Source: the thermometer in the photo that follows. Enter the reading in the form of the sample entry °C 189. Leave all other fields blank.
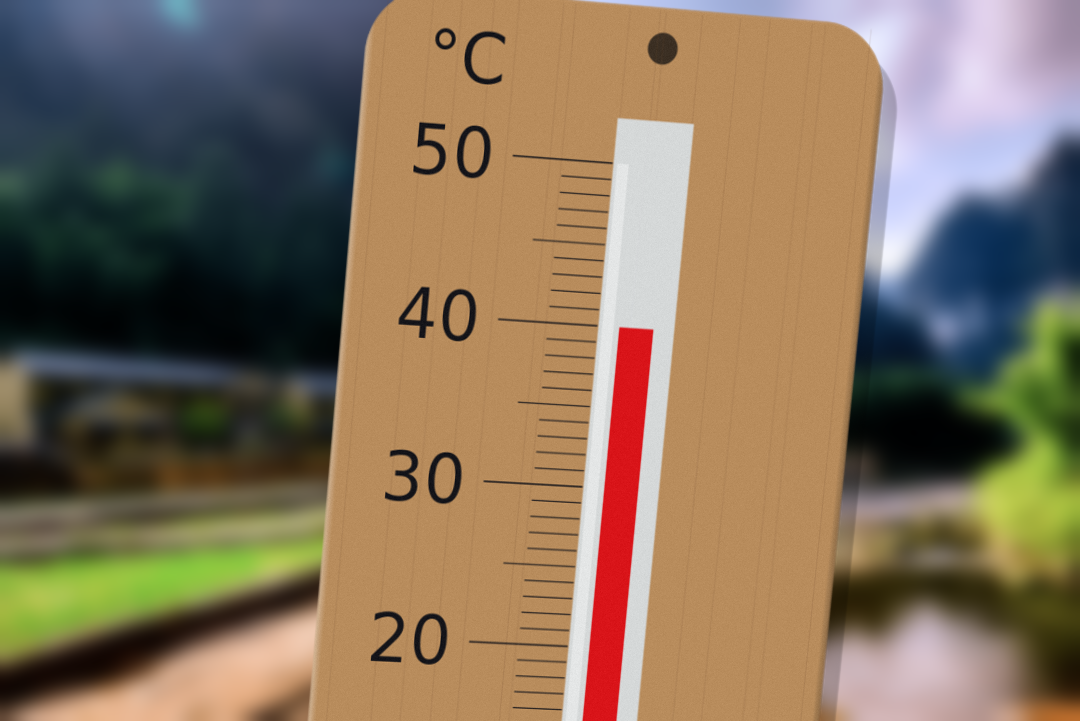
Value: °C 40
